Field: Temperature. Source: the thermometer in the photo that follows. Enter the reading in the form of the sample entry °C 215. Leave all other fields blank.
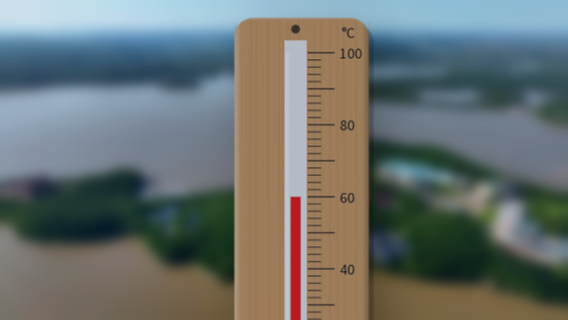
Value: °C 60
